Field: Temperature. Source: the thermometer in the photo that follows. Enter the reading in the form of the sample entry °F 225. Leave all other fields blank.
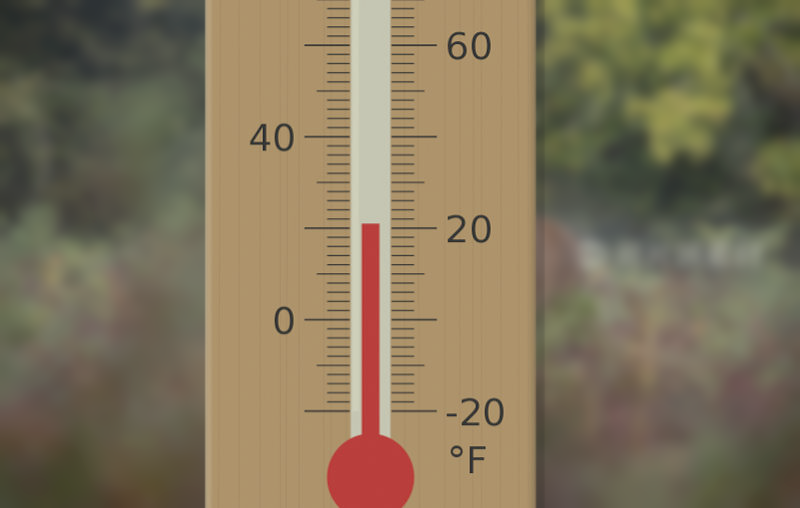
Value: °F 21
